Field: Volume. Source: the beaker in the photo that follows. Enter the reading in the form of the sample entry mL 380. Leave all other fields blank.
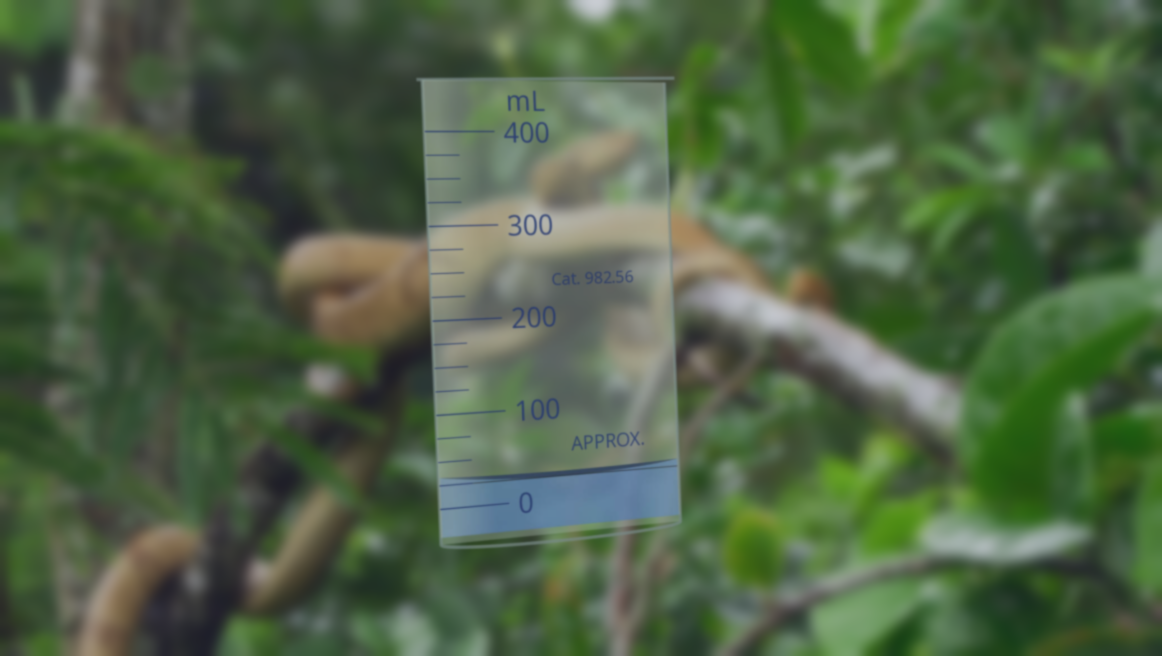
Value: mL 25
